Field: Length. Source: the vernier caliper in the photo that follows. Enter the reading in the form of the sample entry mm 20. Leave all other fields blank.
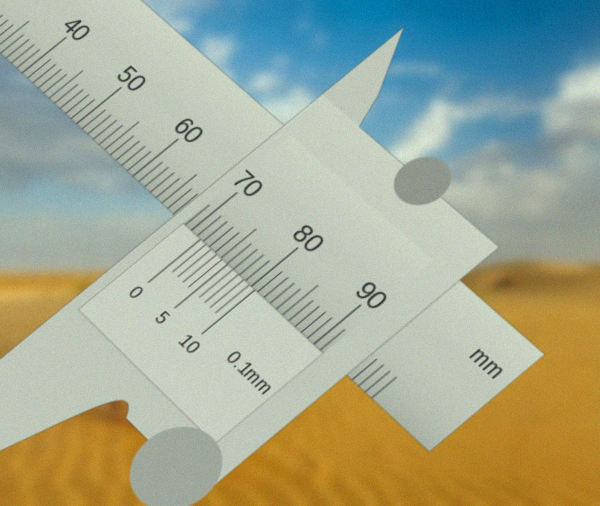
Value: mm 71.6
